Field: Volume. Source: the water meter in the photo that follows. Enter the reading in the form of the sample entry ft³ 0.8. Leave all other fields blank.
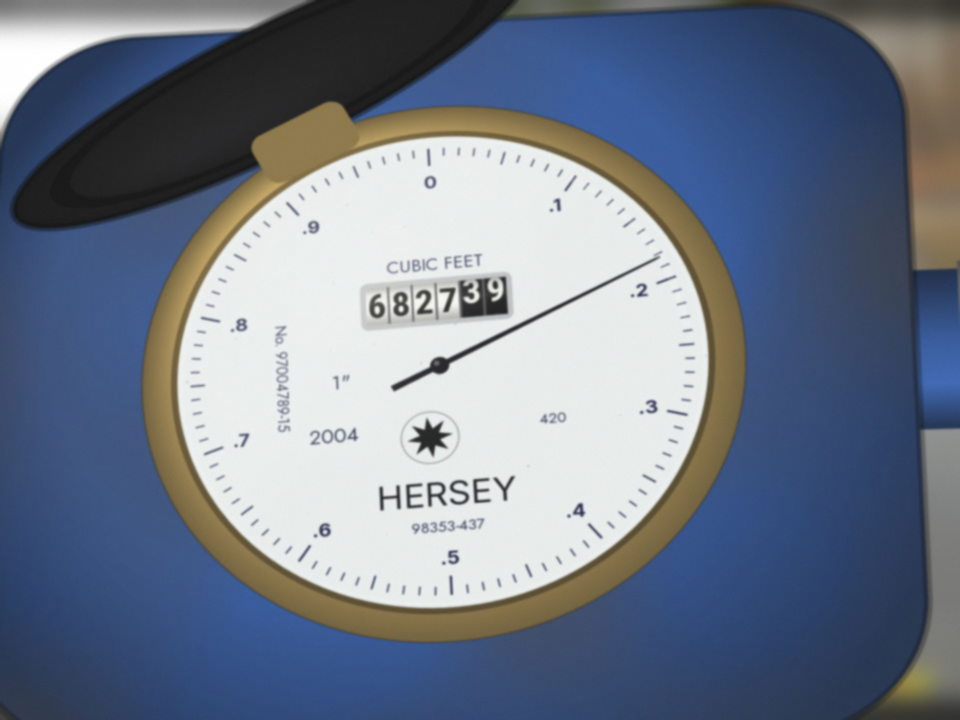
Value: ft³ 682739.18
